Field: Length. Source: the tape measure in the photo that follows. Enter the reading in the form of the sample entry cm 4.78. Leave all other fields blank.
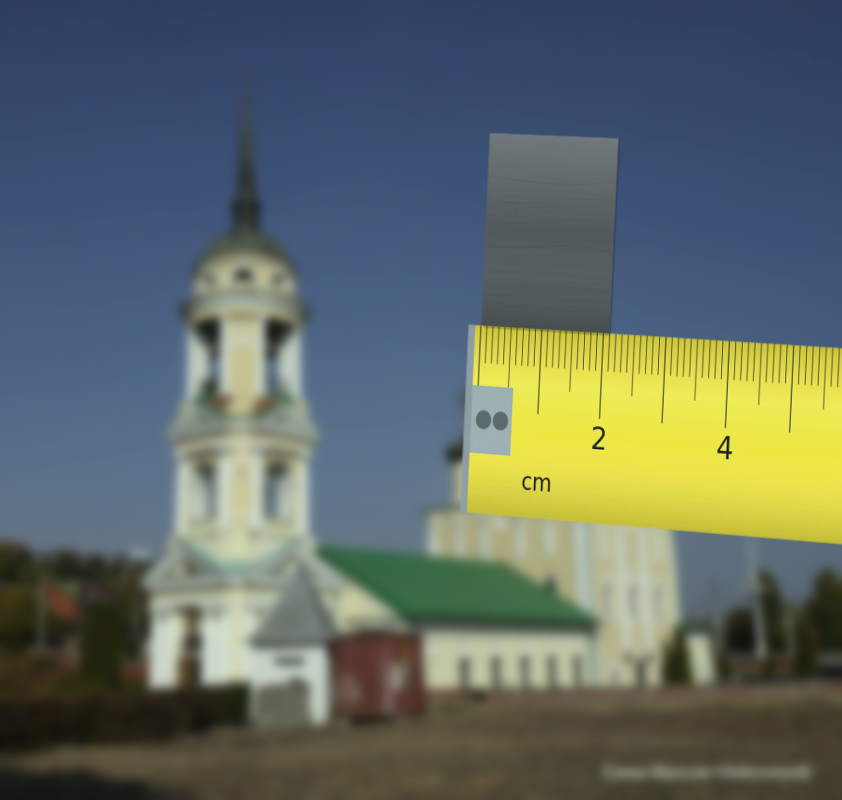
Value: cm 2.1
